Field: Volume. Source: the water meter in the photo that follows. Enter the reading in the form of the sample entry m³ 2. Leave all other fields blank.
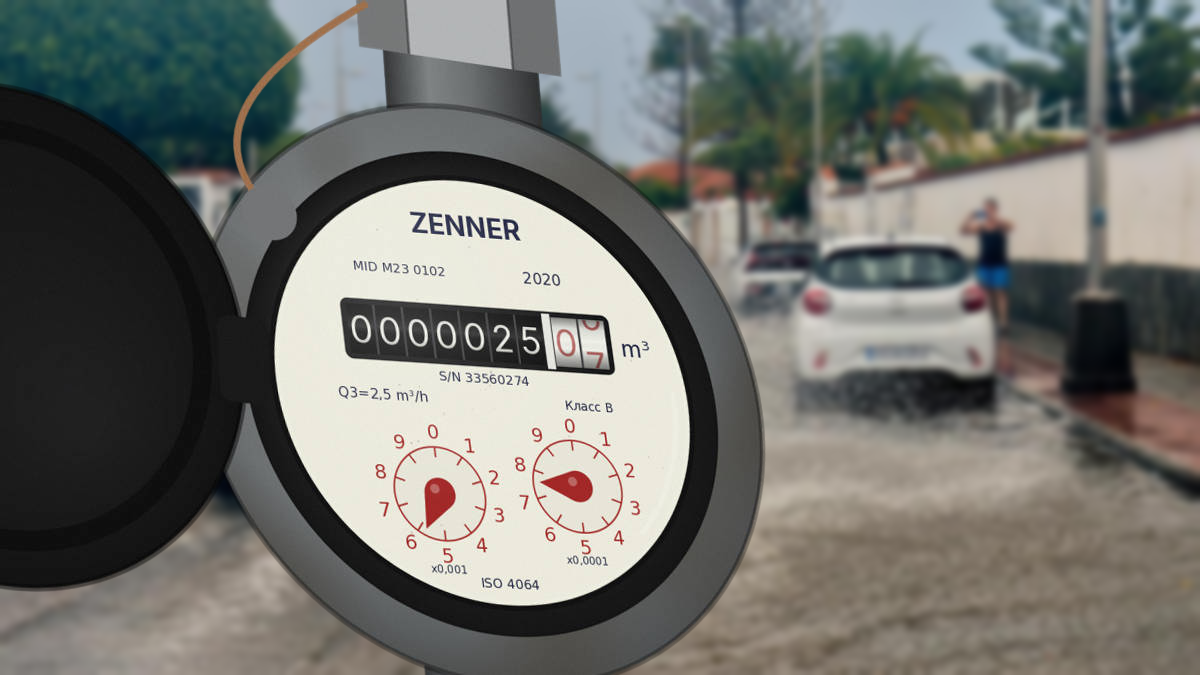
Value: m³ 25.0657
